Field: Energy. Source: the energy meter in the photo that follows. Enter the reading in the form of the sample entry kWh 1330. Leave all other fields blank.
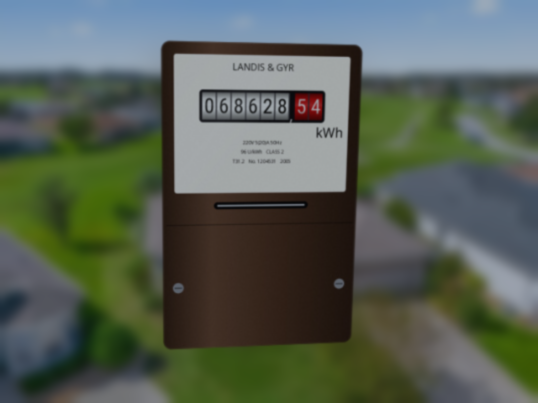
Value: kWh 68628.54
